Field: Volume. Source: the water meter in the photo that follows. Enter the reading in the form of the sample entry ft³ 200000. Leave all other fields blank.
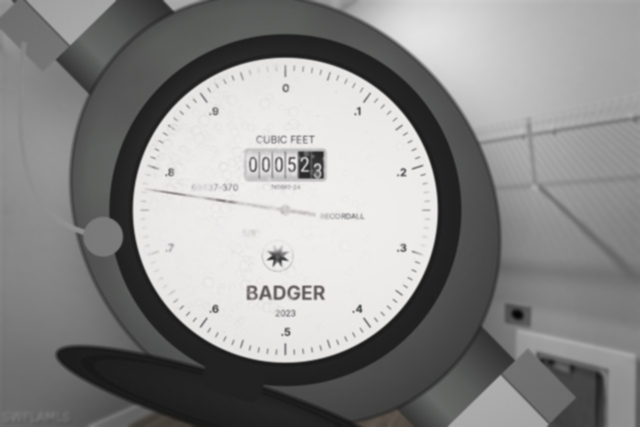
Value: ft³ 522.77
